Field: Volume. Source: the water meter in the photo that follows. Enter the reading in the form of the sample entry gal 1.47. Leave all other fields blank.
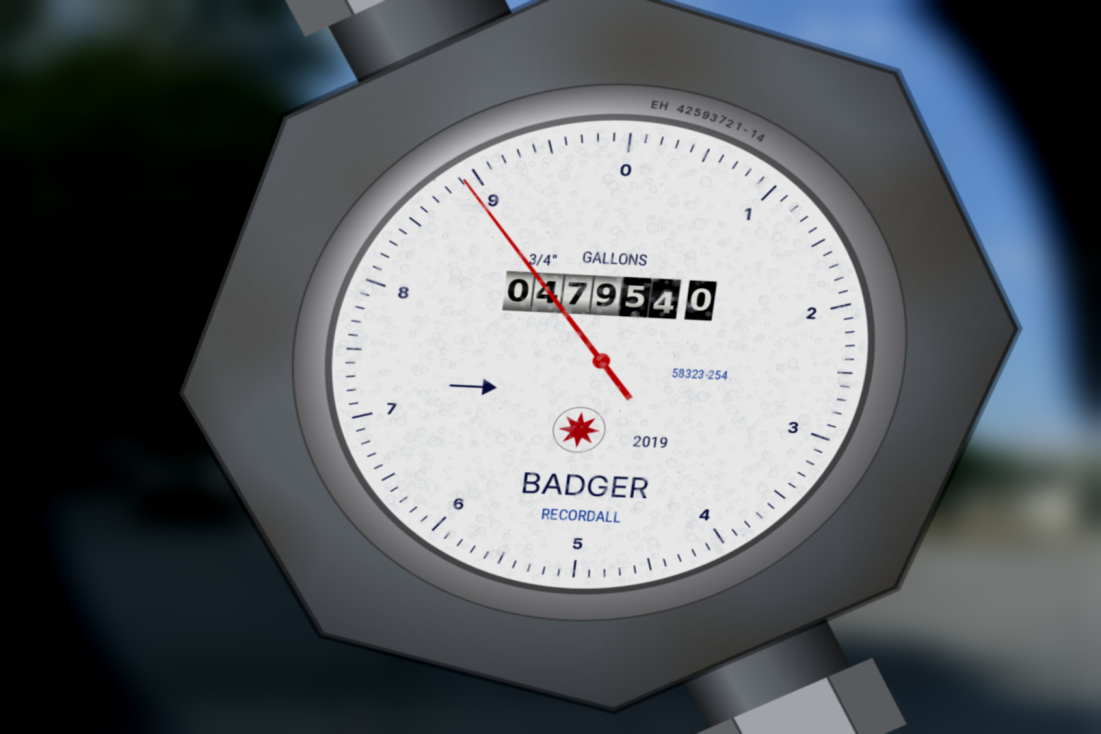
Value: gal 479538.9
